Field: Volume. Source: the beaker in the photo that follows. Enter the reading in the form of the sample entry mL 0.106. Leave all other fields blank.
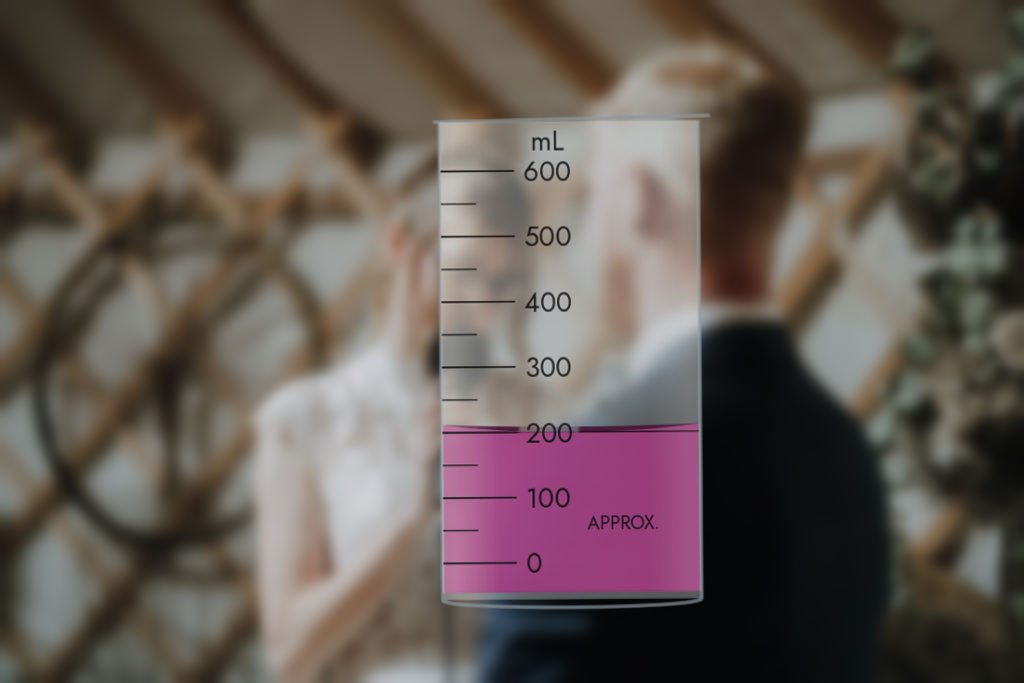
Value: mL 200
